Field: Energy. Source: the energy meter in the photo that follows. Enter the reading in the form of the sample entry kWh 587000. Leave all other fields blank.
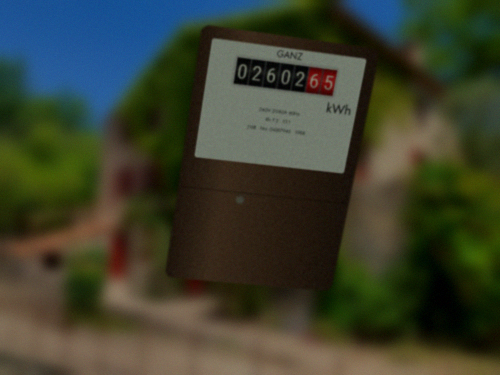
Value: kWh 2602.65
